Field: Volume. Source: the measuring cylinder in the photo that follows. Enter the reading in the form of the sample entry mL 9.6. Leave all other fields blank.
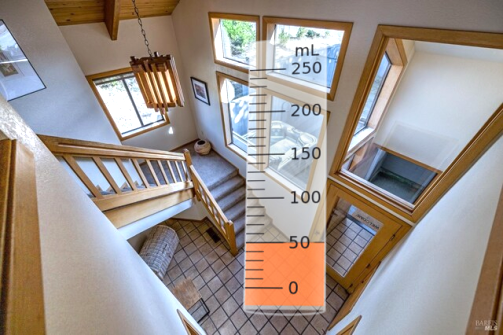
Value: mL 50
